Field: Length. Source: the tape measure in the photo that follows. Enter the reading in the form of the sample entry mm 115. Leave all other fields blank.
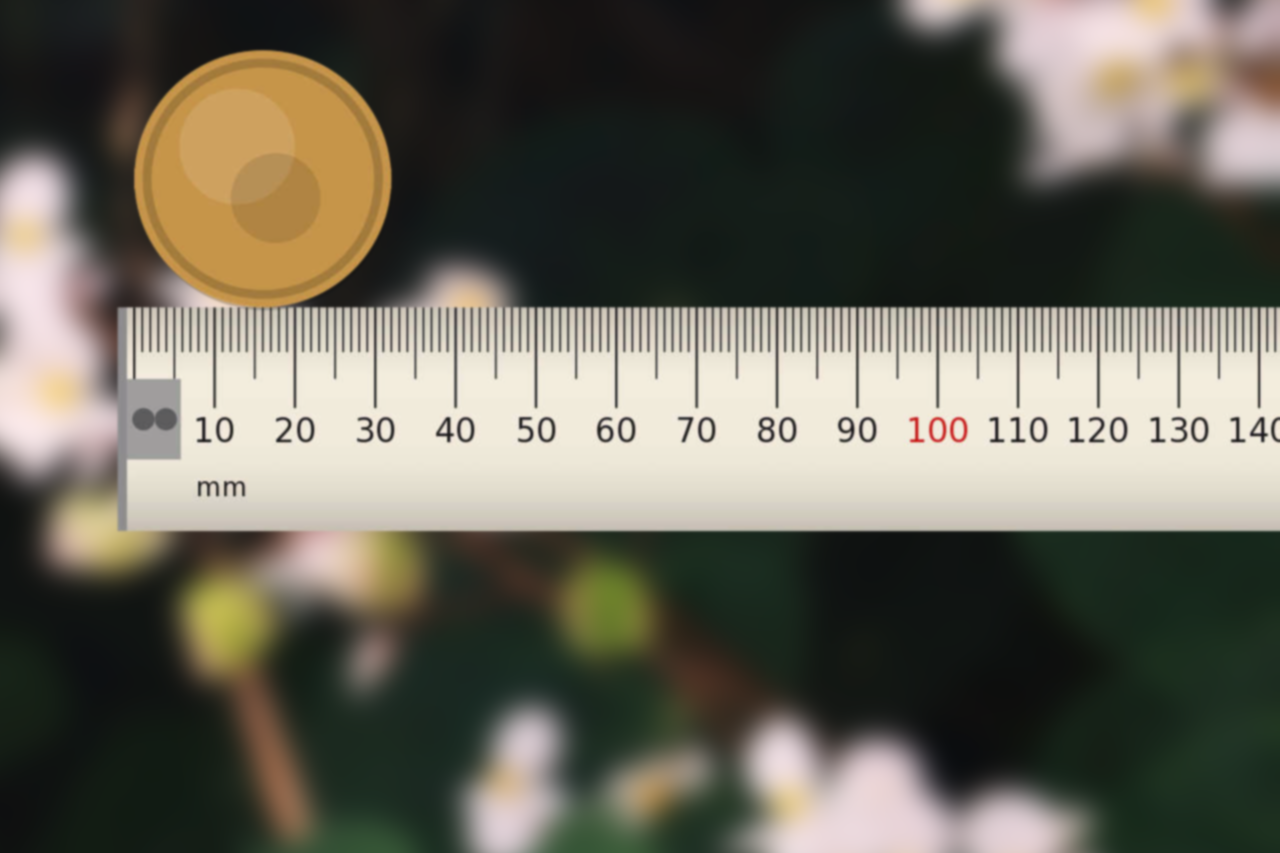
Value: mm 32
